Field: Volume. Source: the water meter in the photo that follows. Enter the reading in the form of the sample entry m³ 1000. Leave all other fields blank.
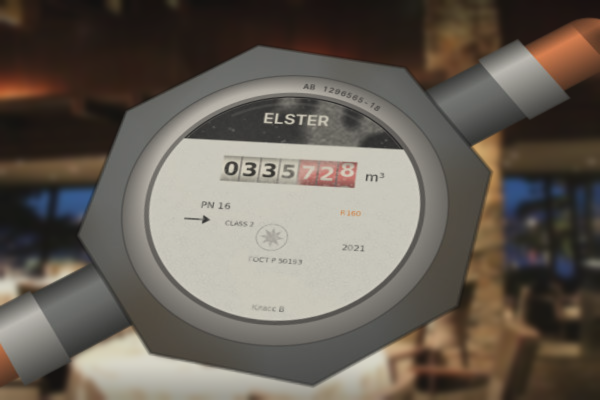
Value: m³ 335.728
